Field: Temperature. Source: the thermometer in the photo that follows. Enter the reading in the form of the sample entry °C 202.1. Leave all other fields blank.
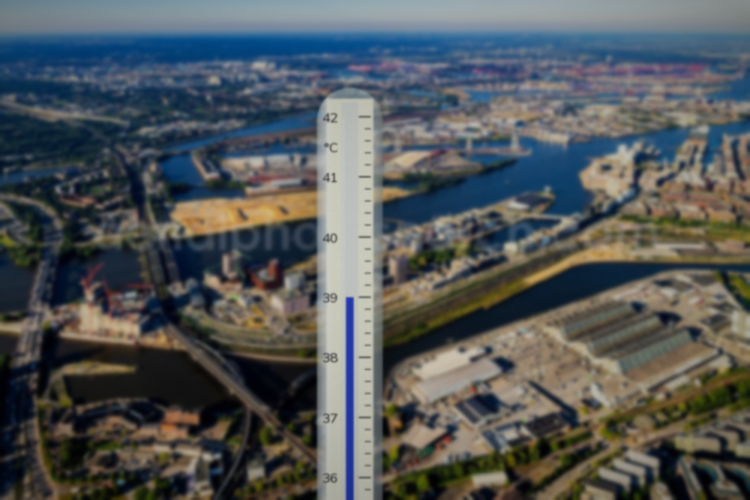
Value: °C 39
